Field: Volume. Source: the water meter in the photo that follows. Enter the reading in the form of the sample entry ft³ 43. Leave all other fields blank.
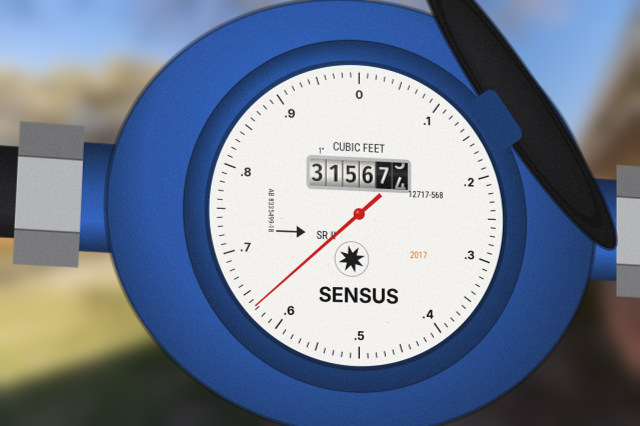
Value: ft³ 315673.63
